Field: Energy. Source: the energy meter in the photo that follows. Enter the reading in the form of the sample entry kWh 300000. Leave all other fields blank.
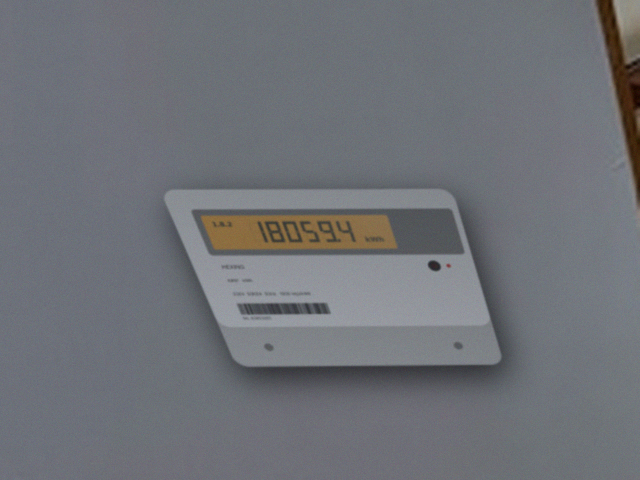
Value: kWh 18059.4
